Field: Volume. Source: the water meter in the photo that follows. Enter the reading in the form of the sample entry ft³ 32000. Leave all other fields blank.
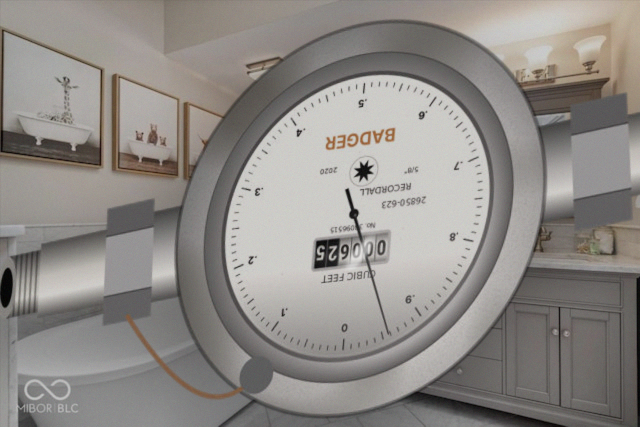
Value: ft³ 624.94
